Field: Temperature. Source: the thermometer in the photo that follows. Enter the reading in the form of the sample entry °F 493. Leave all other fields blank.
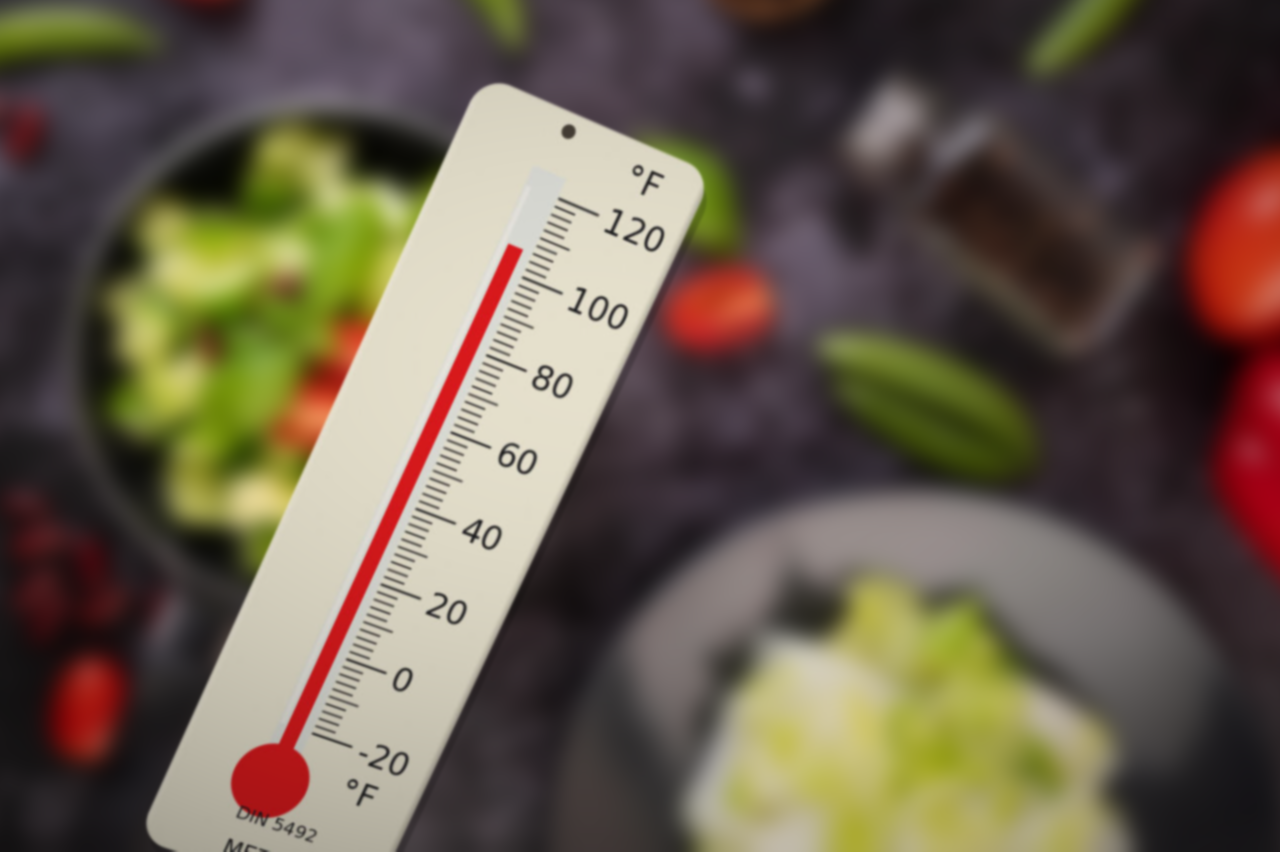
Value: °F 106
